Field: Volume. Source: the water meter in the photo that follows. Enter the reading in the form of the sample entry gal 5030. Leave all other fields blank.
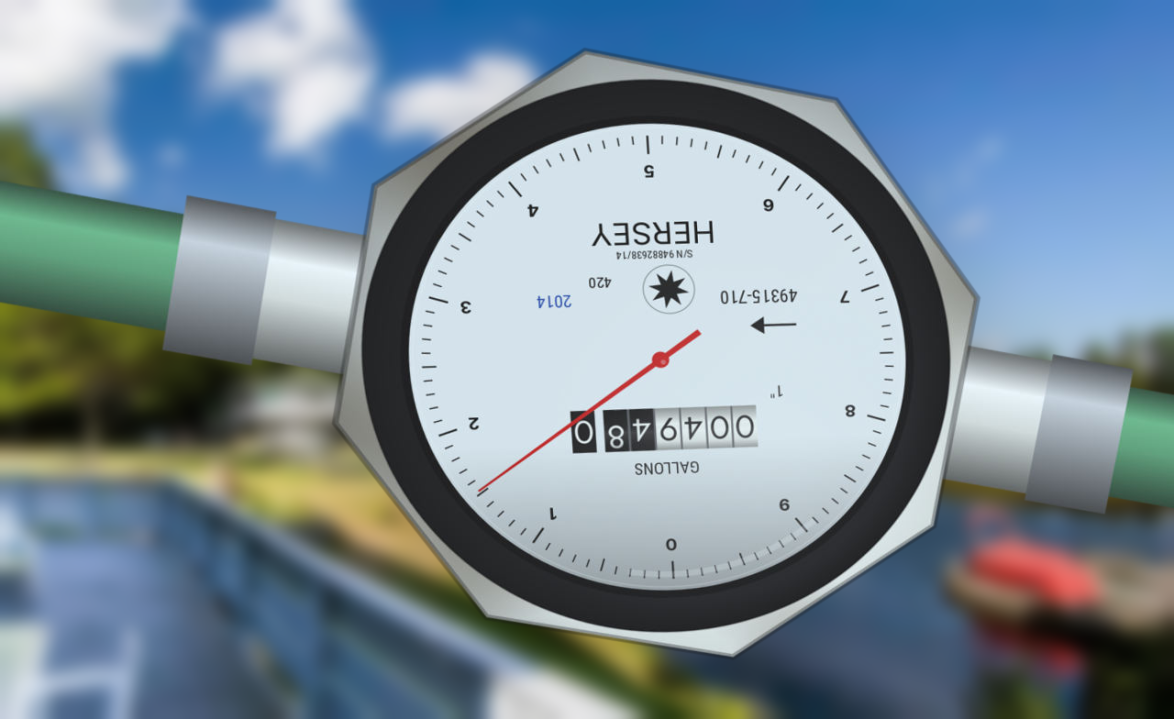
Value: gal 49481.5
